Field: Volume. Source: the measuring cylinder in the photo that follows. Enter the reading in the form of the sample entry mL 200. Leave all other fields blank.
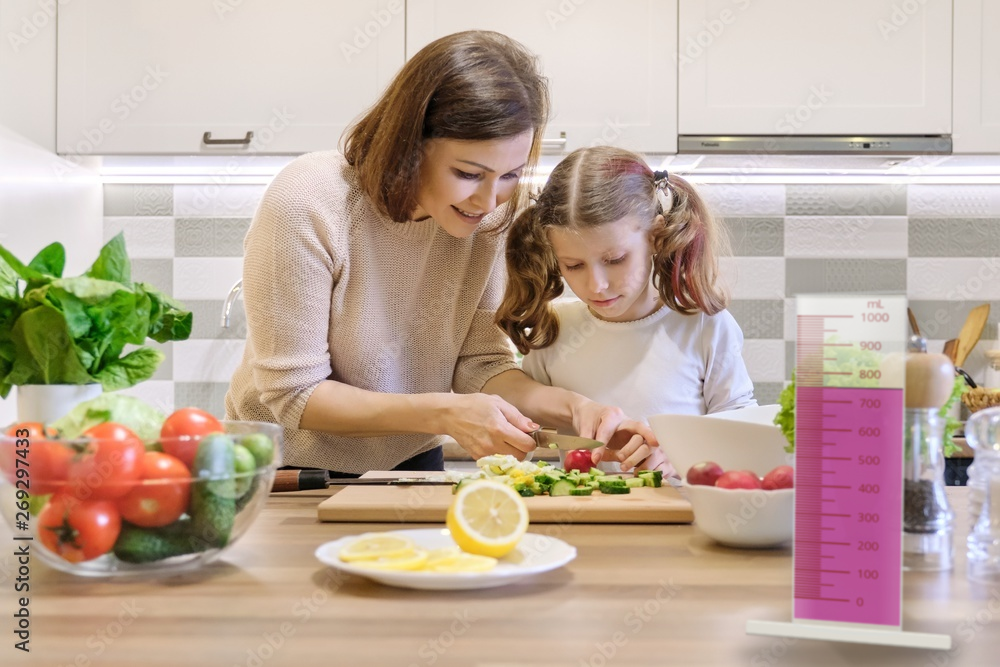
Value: mL 750
